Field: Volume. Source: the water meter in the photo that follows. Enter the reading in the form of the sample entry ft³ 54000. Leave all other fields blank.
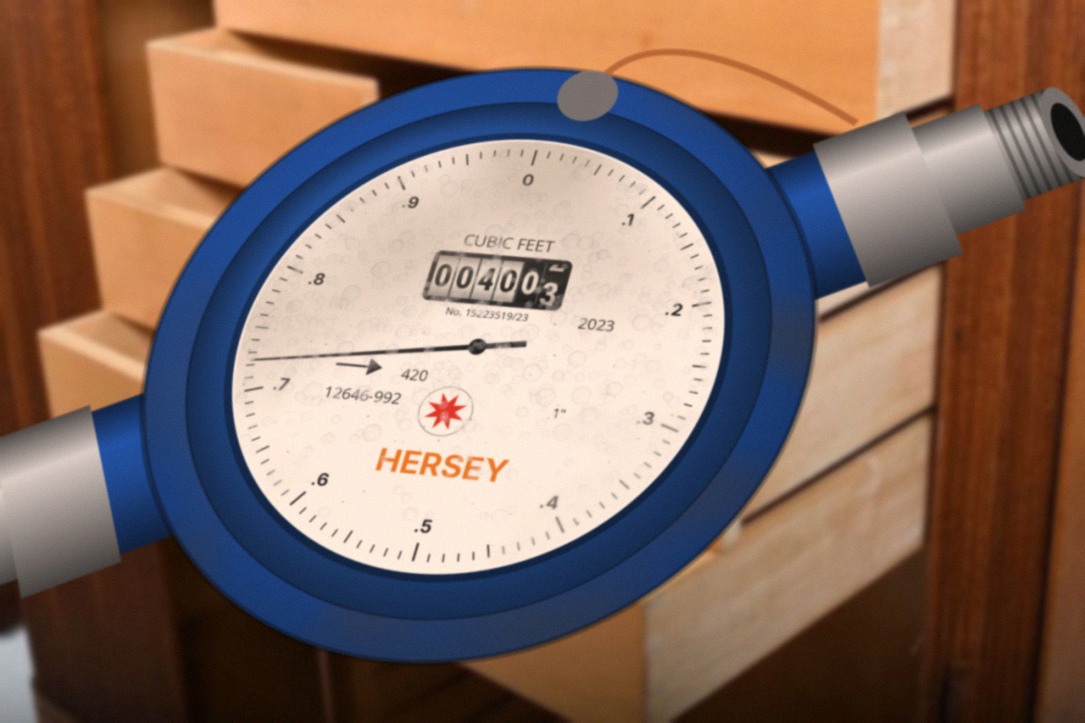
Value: ft³ 4002.72
